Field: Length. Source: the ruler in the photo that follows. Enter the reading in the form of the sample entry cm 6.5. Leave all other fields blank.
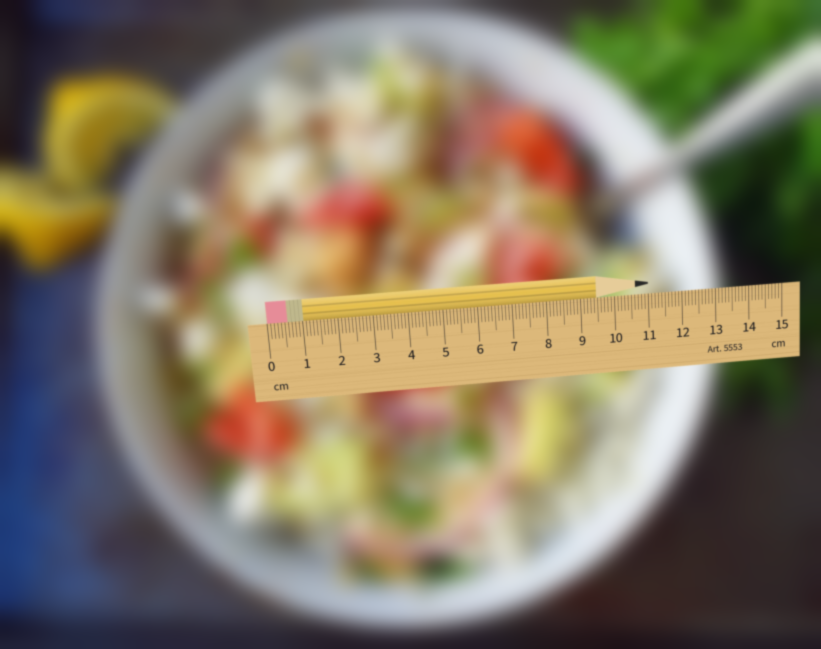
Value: cm 11
